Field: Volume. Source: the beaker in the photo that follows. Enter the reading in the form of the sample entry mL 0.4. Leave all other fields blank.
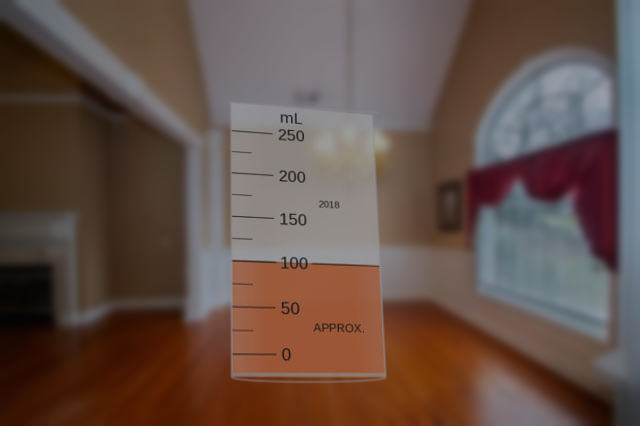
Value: mL 100
